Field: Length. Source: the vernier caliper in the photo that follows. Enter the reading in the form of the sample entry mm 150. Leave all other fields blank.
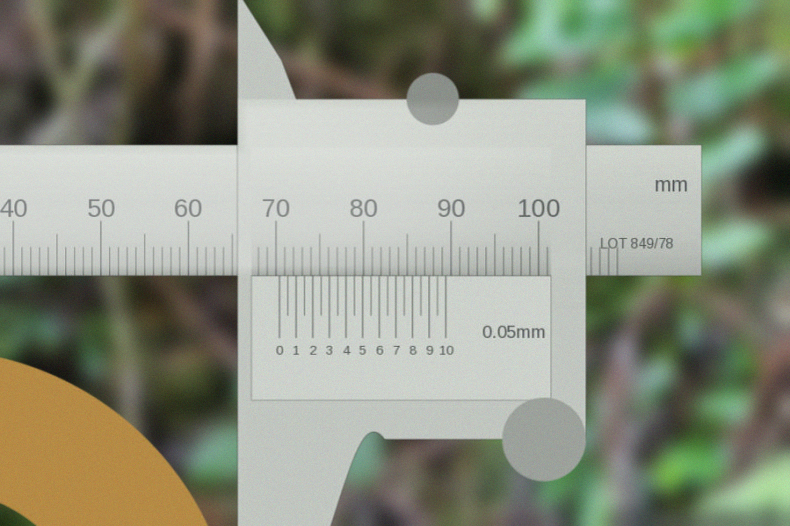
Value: mm 70.4
